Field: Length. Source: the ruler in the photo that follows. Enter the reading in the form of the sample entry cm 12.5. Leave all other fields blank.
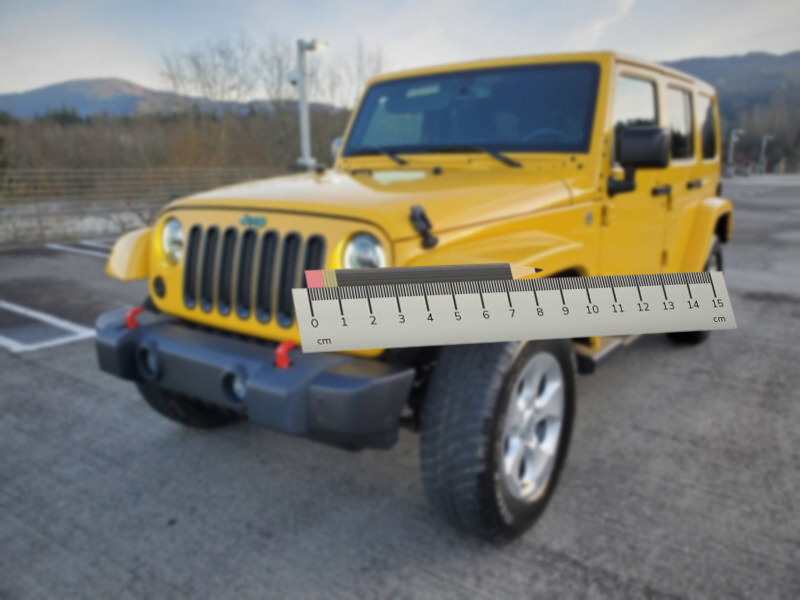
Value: cm 8.5
